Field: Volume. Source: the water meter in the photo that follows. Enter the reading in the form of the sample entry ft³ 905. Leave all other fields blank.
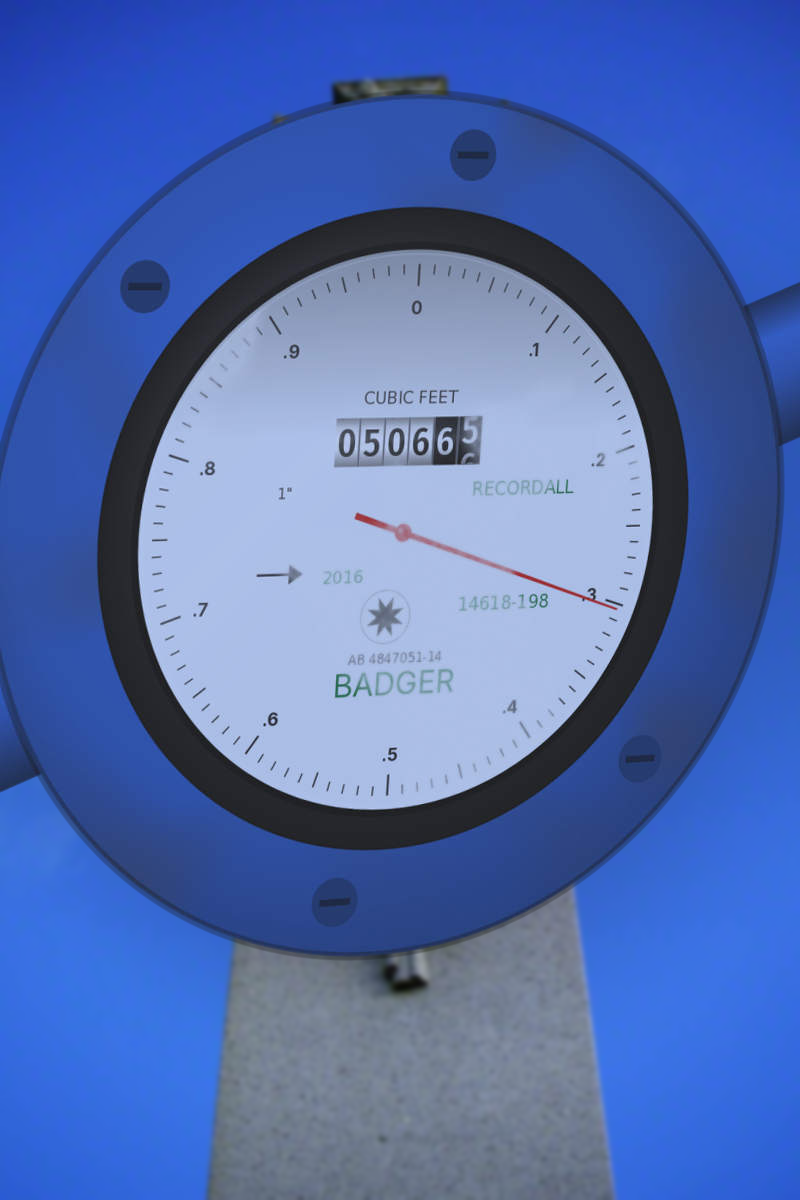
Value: ft³ 50665.30
